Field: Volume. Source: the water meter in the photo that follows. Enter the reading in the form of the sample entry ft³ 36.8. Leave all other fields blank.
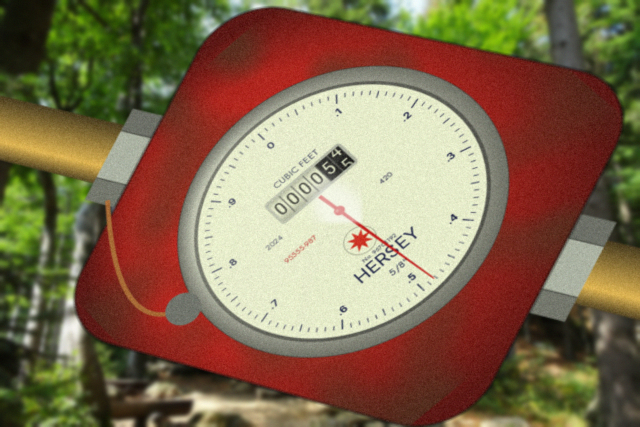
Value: ft³ 54.48
